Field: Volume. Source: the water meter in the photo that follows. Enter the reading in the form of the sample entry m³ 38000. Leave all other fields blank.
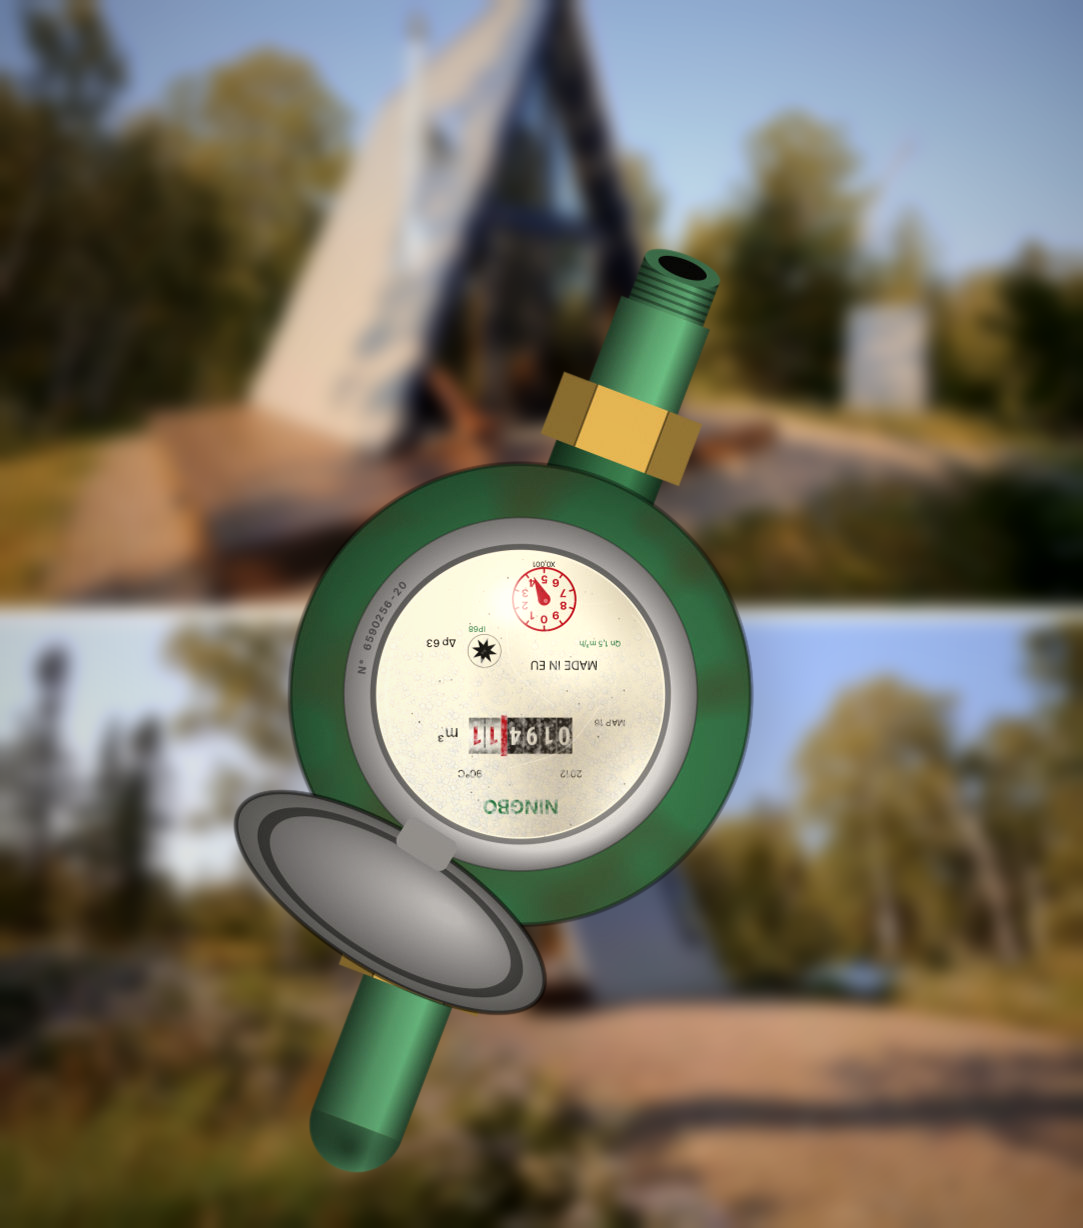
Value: m³ 194.114
